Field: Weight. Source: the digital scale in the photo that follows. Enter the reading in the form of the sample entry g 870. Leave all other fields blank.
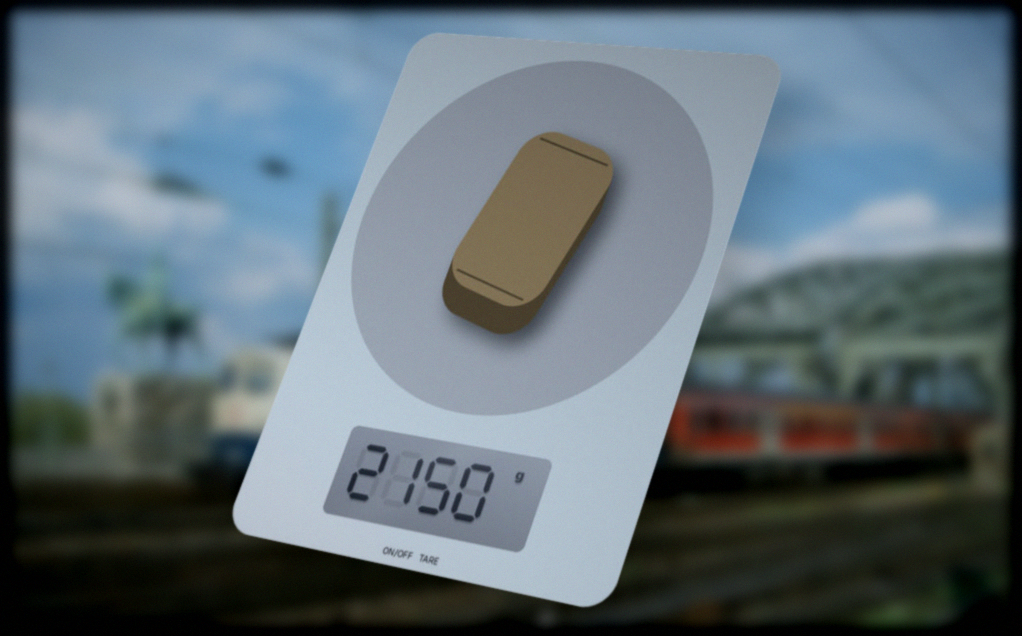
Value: g 2150
